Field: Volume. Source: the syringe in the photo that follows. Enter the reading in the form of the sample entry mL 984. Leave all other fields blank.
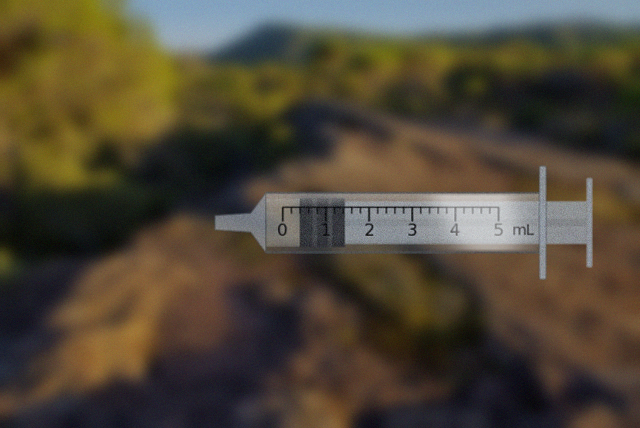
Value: mL 0.4
